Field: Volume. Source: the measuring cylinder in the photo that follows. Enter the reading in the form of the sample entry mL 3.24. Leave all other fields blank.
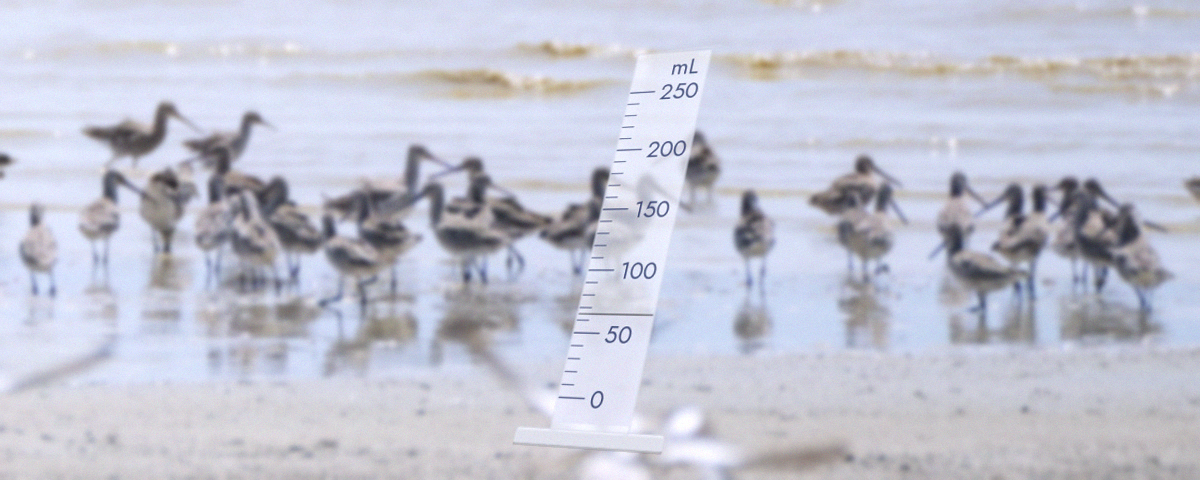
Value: mL 65
